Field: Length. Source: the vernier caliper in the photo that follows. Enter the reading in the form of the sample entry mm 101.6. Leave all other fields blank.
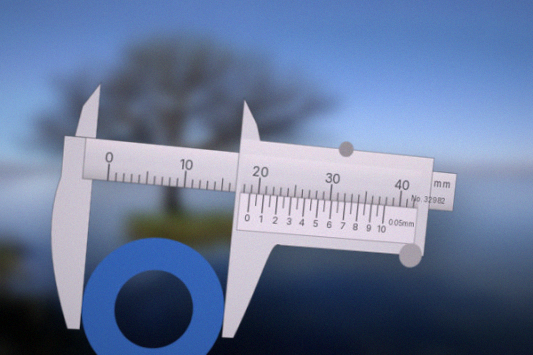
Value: mm 18.8
